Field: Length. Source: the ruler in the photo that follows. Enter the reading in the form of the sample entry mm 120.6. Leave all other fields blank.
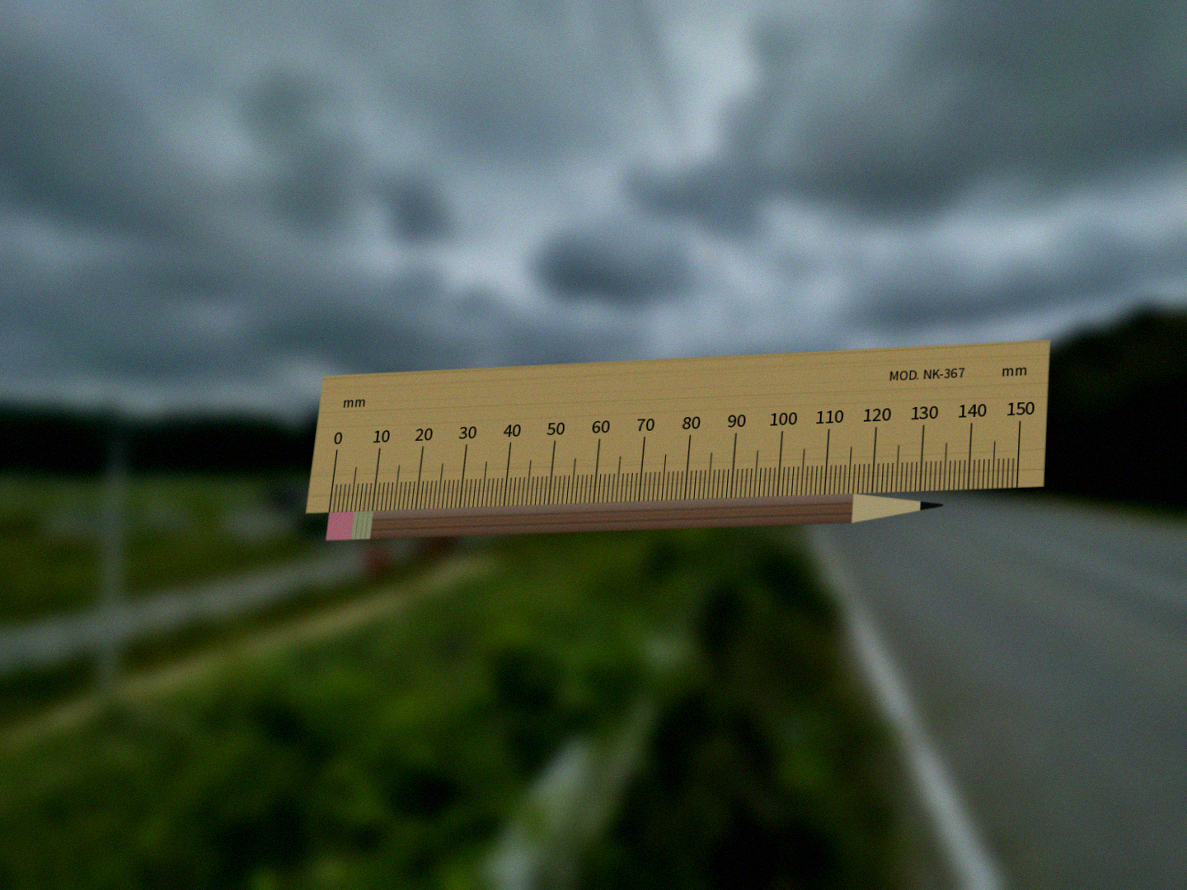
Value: mm 135
